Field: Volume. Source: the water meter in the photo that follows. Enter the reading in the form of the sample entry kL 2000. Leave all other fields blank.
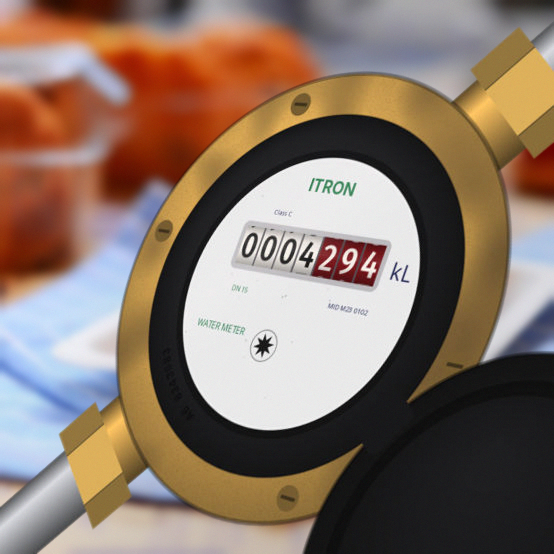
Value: kL 4.294
